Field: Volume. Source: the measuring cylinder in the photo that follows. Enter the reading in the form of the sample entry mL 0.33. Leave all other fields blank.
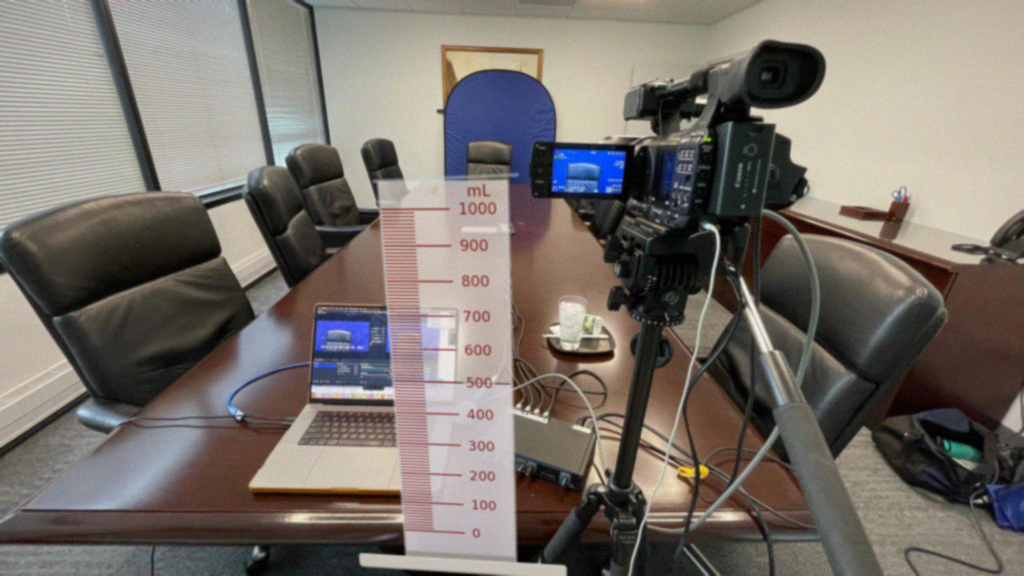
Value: mL 500
